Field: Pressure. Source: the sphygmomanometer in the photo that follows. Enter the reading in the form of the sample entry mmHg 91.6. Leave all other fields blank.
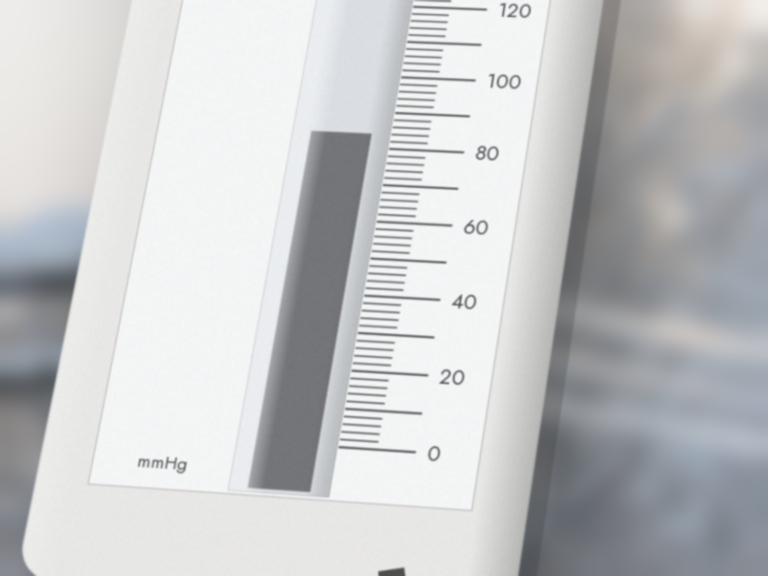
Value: mmHg 84
